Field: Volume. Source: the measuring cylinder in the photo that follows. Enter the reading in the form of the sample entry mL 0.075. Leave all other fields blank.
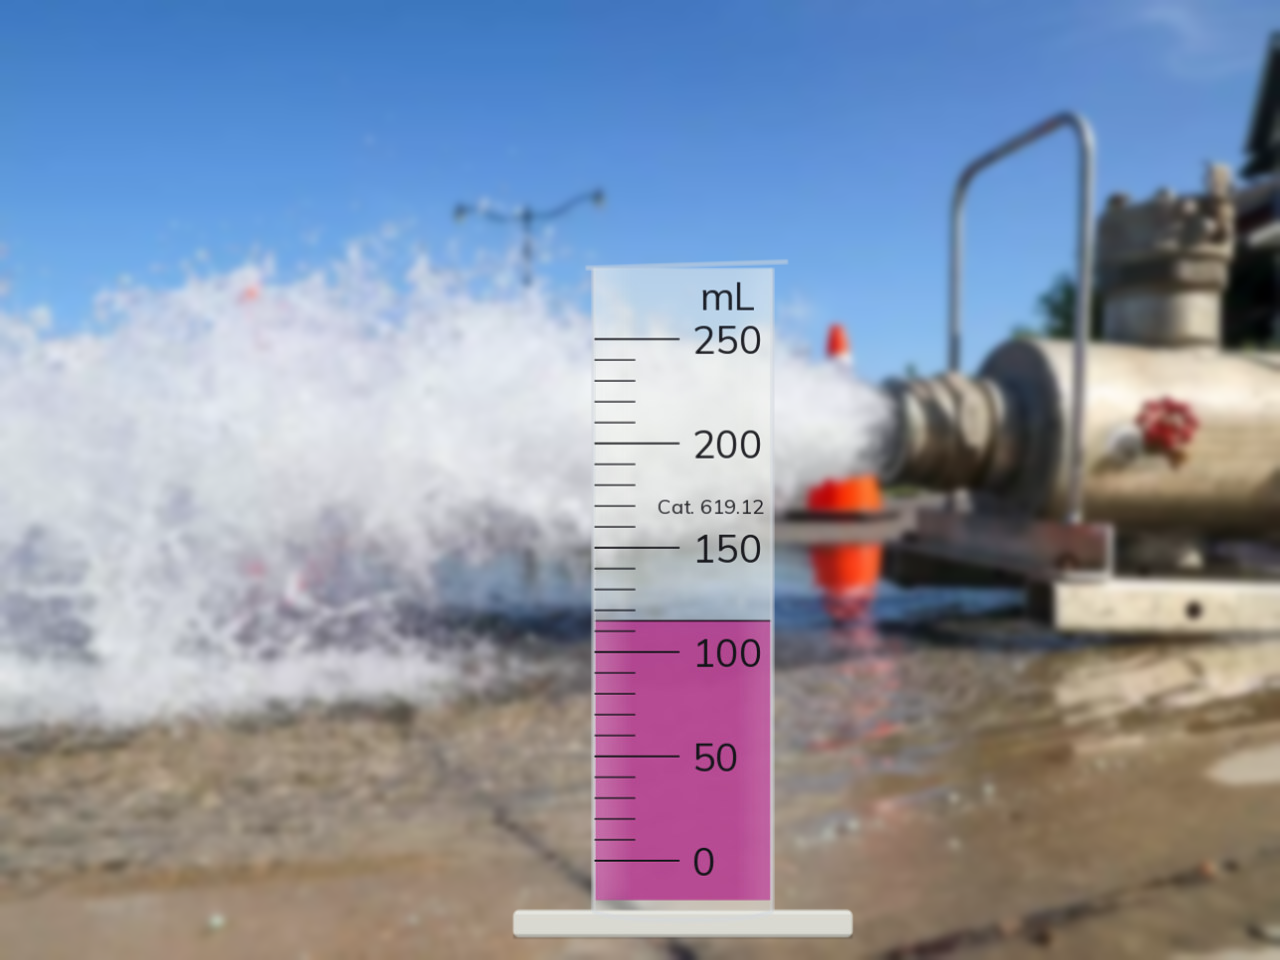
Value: mL 115
